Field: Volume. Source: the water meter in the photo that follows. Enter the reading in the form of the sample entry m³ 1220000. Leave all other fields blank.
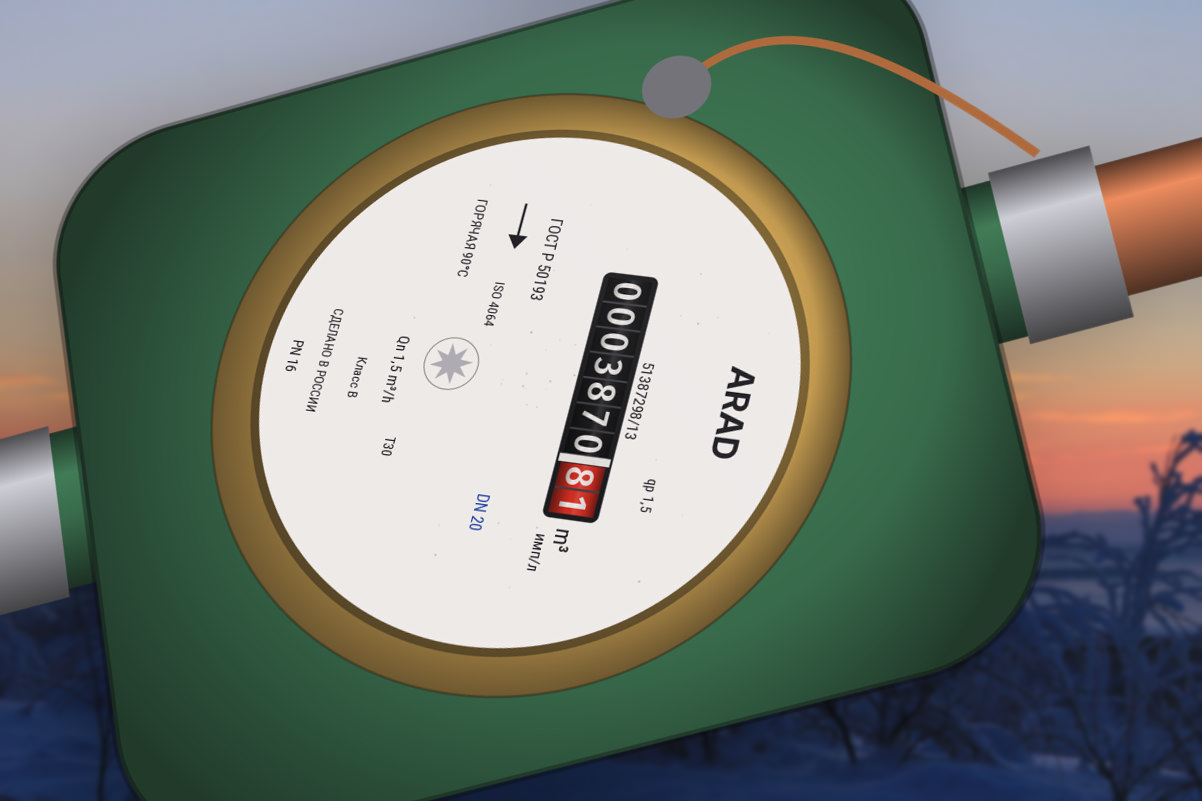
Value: m³ 3870.81
